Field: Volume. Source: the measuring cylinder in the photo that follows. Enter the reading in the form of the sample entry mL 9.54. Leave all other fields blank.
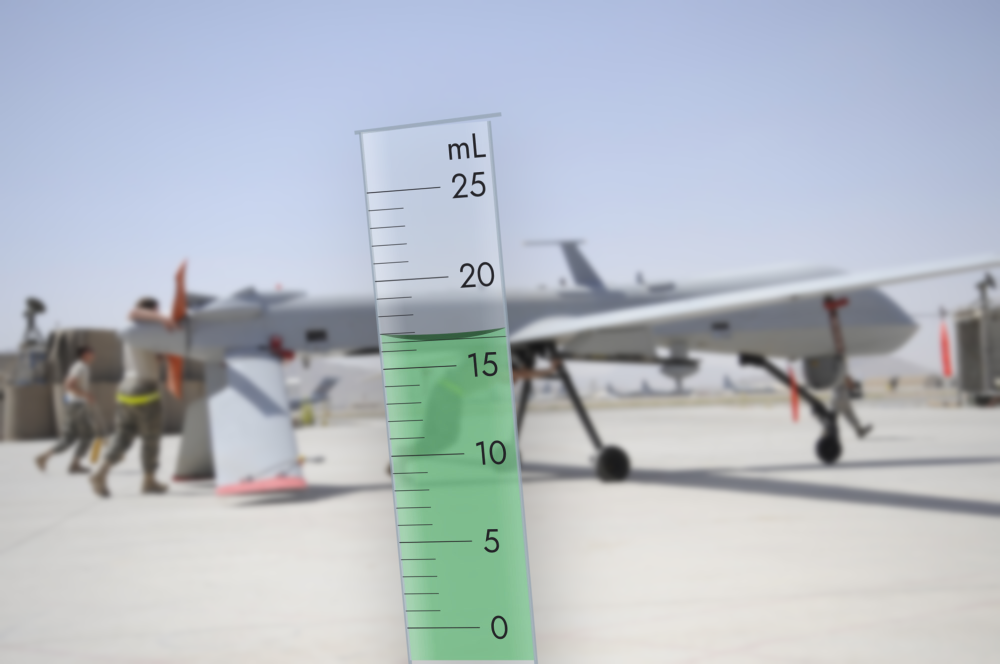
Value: mL 16.5
